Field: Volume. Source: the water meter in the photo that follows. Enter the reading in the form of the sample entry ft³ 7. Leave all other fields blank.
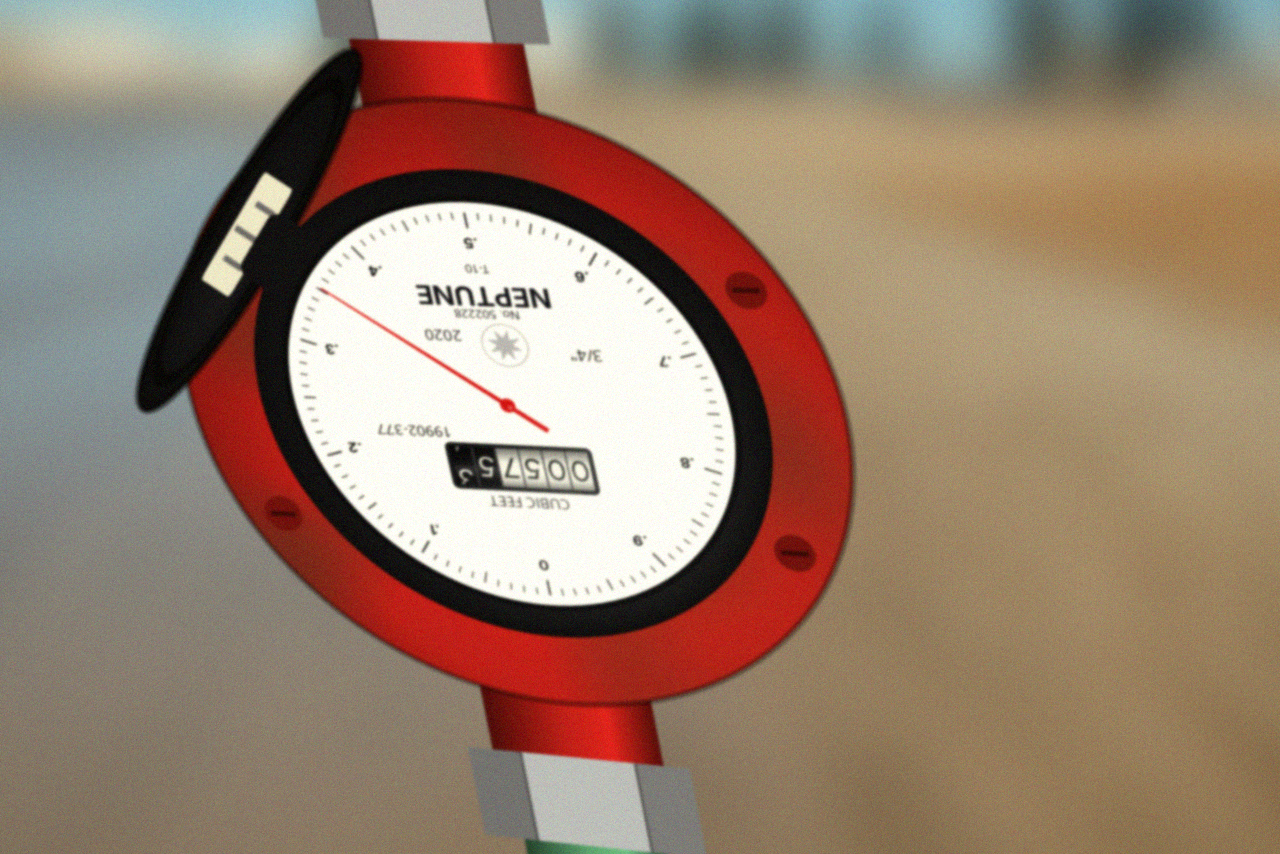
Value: ft³ 5753.35
